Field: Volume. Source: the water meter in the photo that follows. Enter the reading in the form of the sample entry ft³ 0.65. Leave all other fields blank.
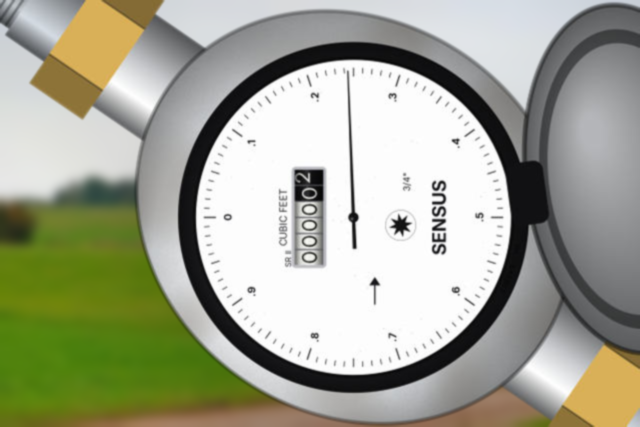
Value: ft³ 2.24
